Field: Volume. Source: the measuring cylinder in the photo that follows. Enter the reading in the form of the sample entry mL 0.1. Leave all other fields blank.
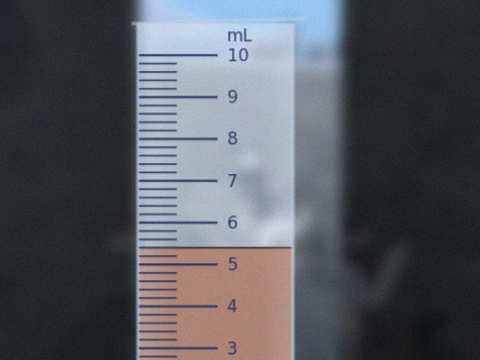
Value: mL 5.4
